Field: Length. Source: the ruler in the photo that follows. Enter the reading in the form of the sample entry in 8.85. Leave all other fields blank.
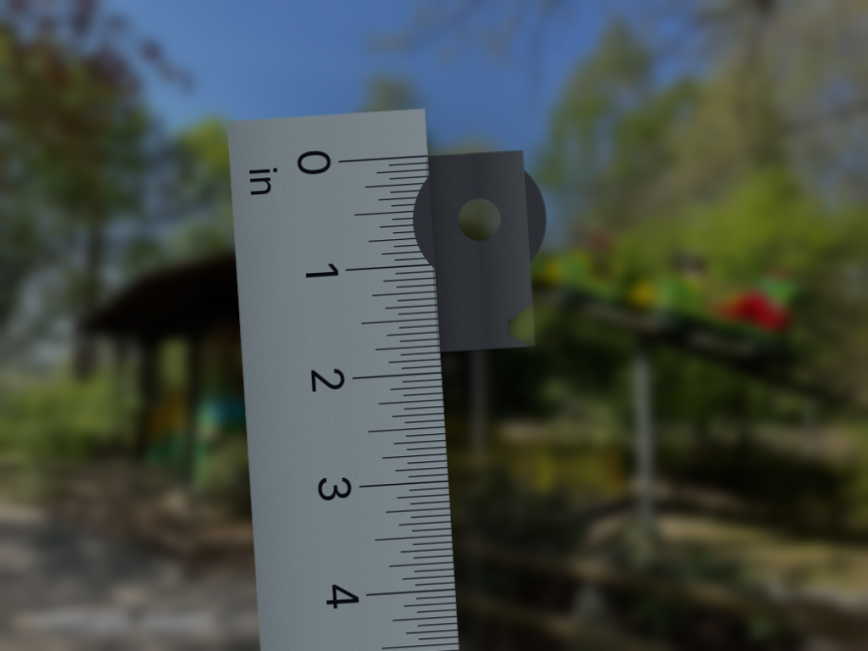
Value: in 1.8125
